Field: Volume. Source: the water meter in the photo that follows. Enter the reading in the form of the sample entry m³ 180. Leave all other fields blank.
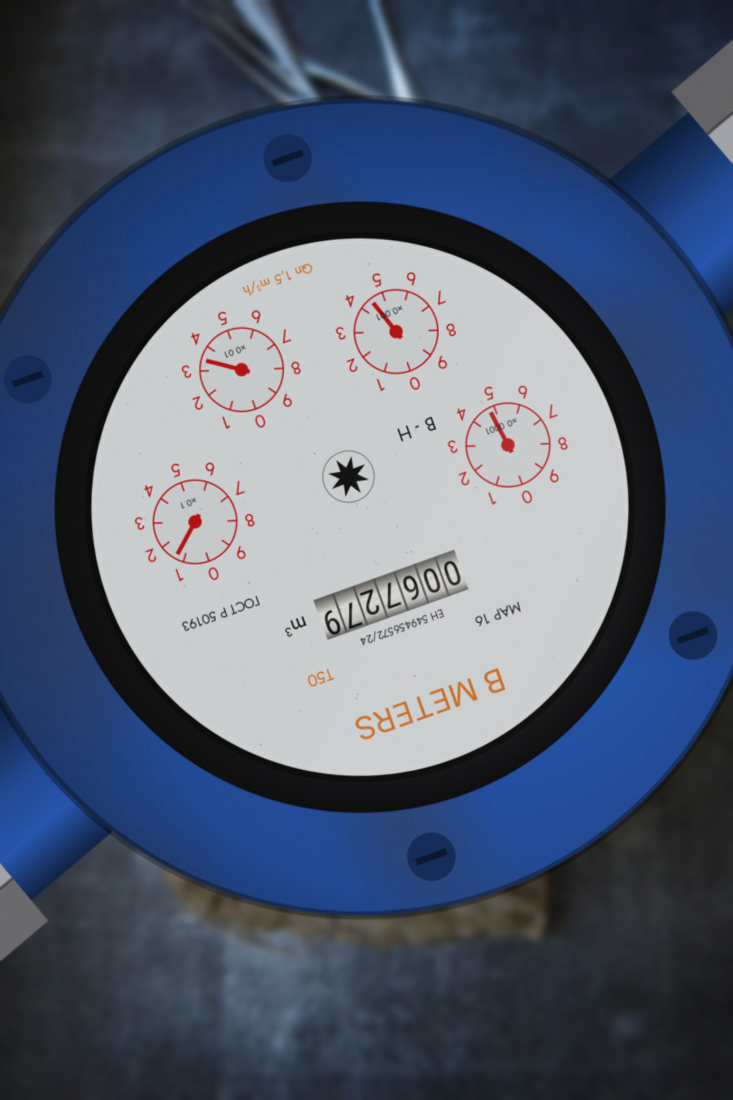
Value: m³ 67279.1344
